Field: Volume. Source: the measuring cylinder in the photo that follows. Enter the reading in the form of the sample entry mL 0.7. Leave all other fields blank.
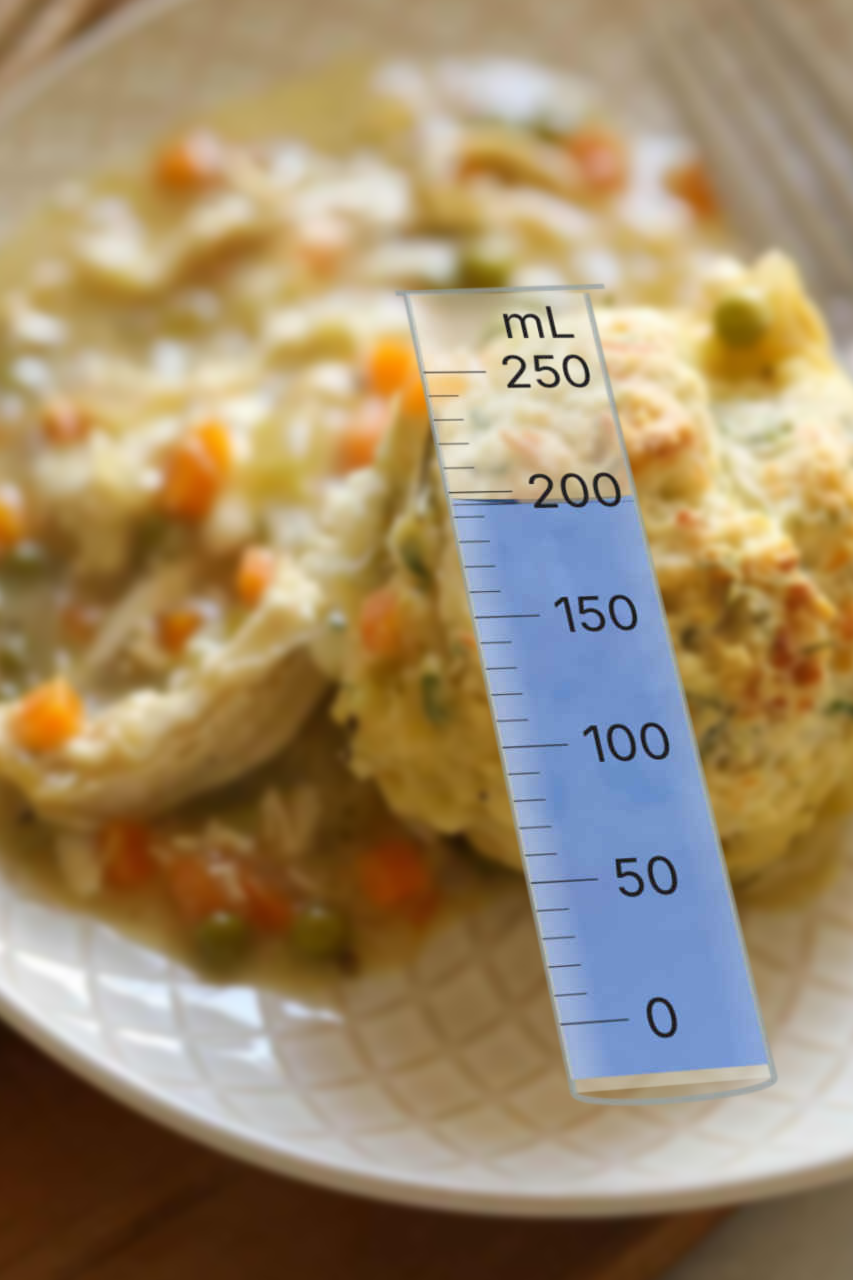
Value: mL 195
